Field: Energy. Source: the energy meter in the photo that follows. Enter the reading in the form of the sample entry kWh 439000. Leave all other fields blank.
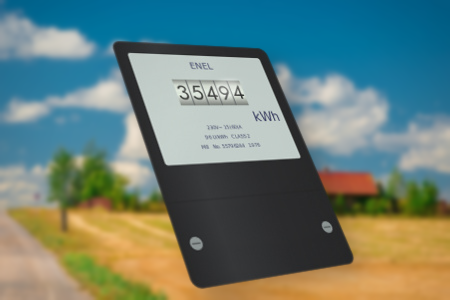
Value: kWh 35494
